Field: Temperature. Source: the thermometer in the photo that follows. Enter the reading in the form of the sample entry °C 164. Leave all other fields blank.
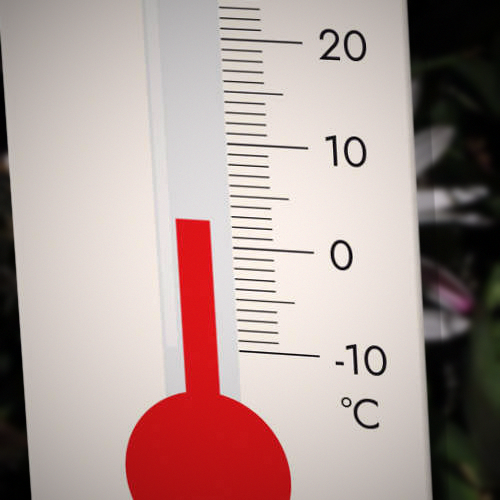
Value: °C 2.5
